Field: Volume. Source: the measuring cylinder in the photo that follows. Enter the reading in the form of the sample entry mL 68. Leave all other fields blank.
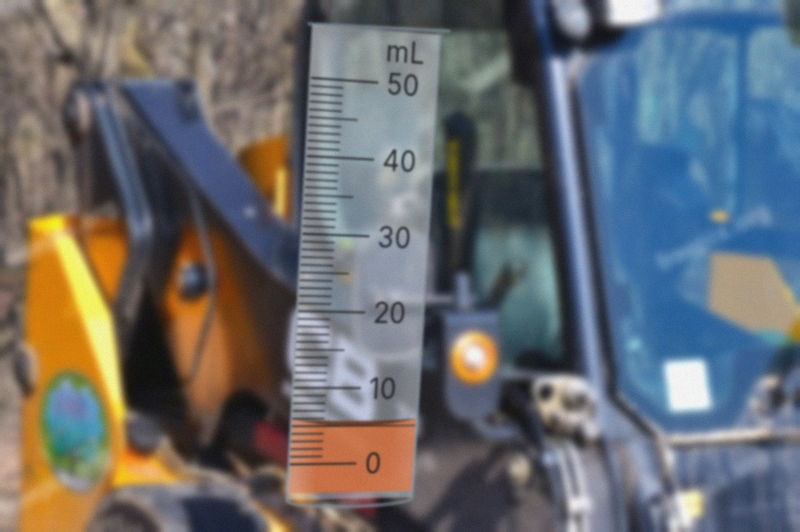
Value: mL 5
